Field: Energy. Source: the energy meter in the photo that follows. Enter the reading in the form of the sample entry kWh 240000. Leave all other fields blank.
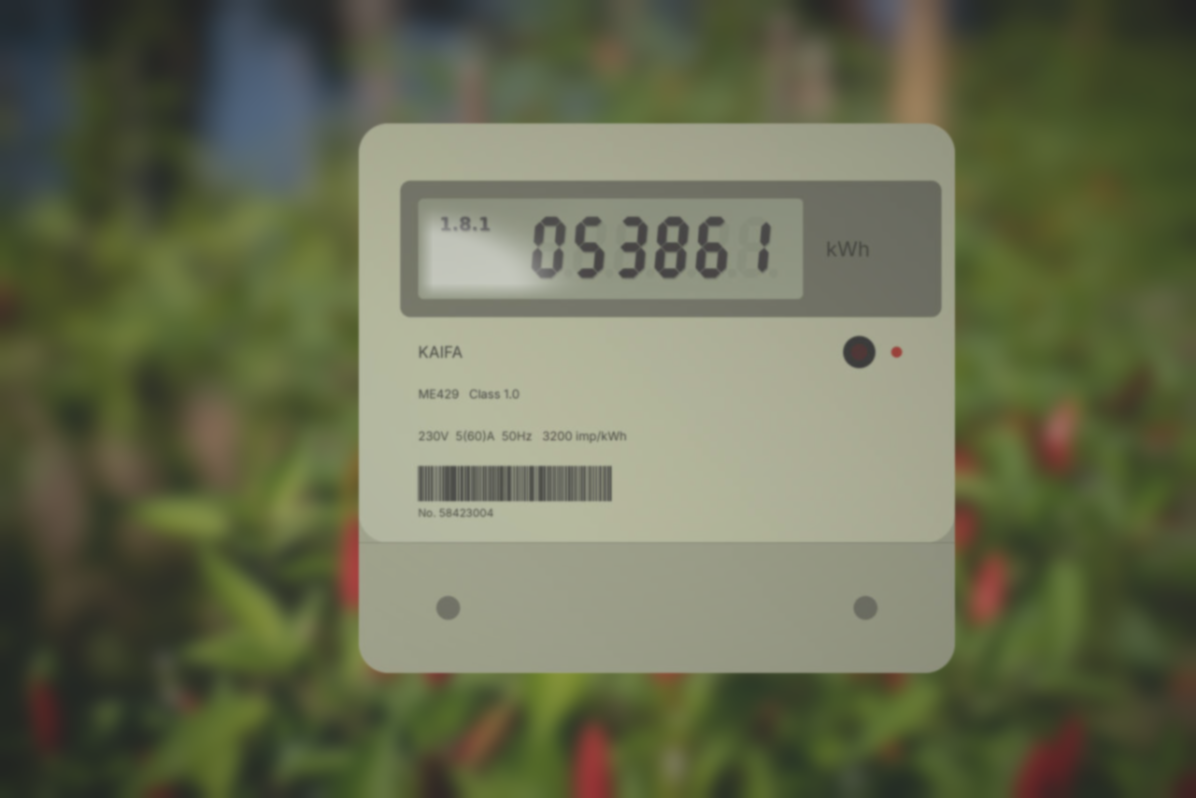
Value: kWh 53861
